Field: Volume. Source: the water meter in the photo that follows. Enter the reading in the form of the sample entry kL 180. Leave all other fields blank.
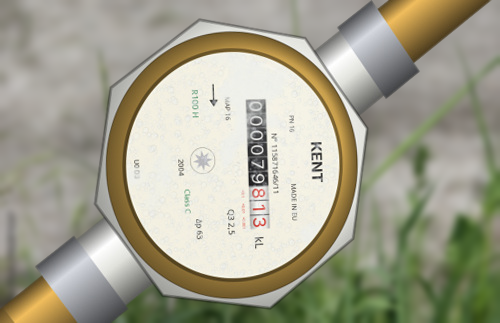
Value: kL 79.813
